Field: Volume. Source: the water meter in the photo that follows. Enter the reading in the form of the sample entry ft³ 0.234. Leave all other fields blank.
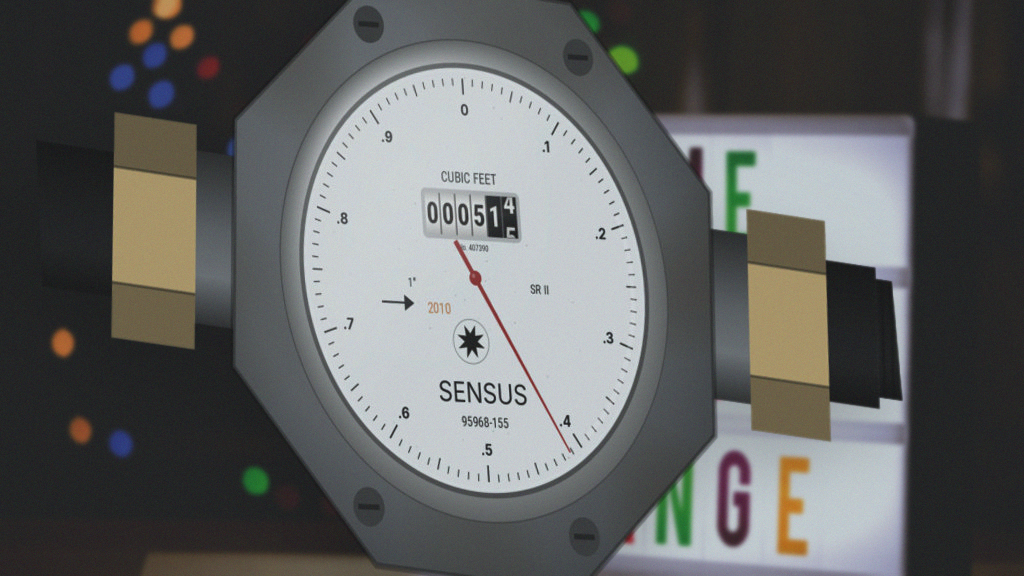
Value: ft³ 514.41
